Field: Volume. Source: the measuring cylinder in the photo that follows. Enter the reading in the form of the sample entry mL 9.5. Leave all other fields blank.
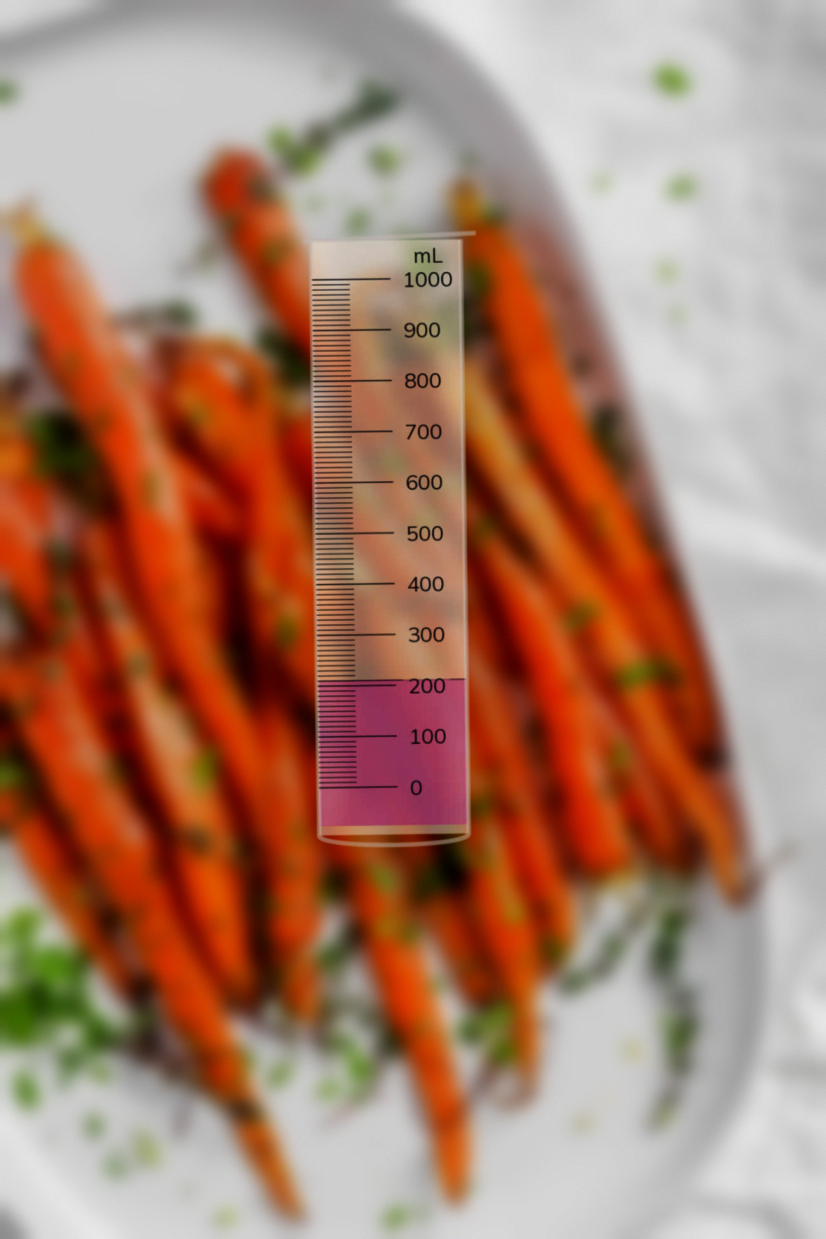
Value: mL 210
